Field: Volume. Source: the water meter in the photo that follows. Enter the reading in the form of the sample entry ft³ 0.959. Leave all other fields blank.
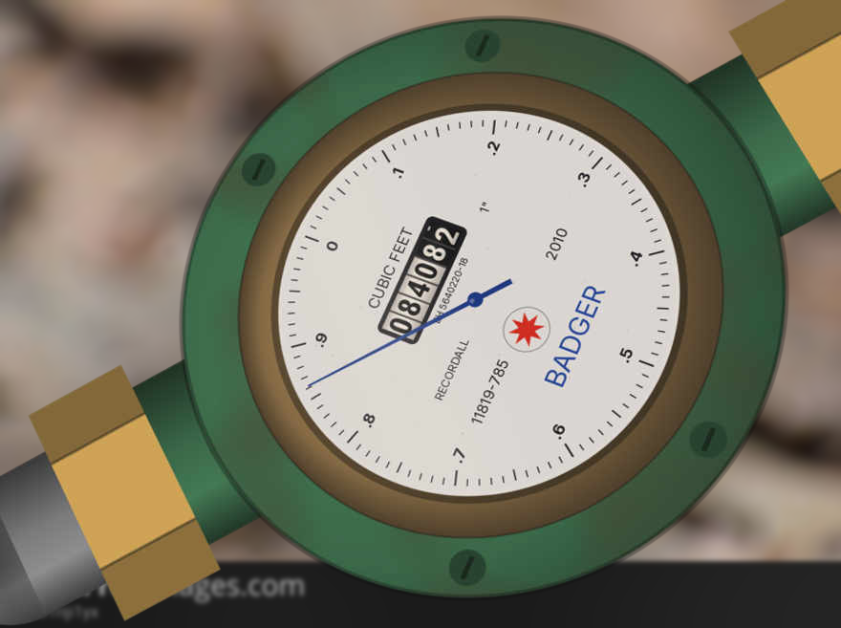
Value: ft³ 84081.86
